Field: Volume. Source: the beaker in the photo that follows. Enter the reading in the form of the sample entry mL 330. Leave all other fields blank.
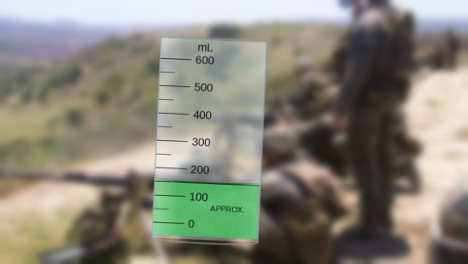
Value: mL 150
